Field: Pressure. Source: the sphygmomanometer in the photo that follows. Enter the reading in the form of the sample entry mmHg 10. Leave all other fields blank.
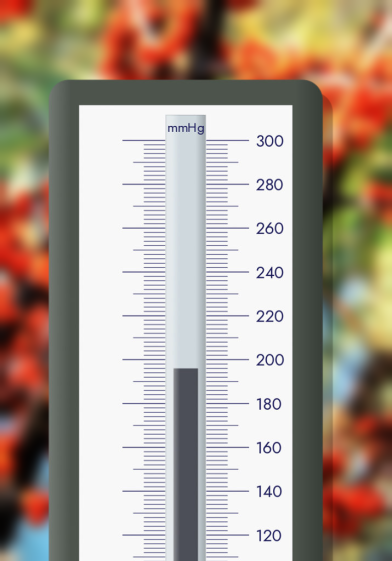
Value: mmHg 196
